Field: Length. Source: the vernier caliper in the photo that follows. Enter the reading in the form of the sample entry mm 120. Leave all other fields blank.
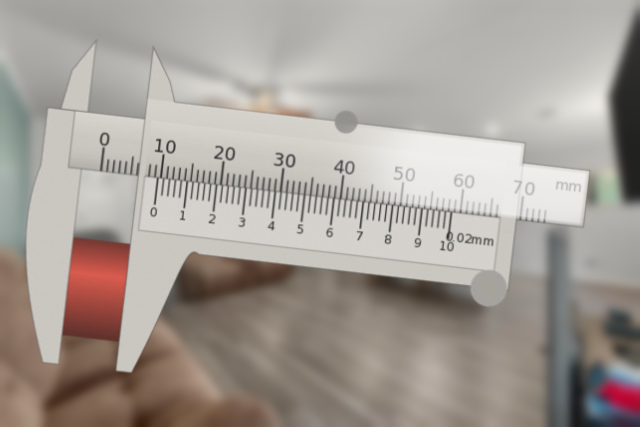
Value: mm 9.5
